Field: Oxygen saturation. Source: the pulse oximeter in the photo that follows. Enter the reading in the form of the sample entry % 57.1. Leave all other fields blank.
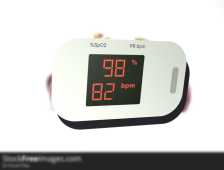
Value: % 98
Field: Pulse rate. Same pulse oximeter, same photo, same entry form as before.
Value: bpm 82
